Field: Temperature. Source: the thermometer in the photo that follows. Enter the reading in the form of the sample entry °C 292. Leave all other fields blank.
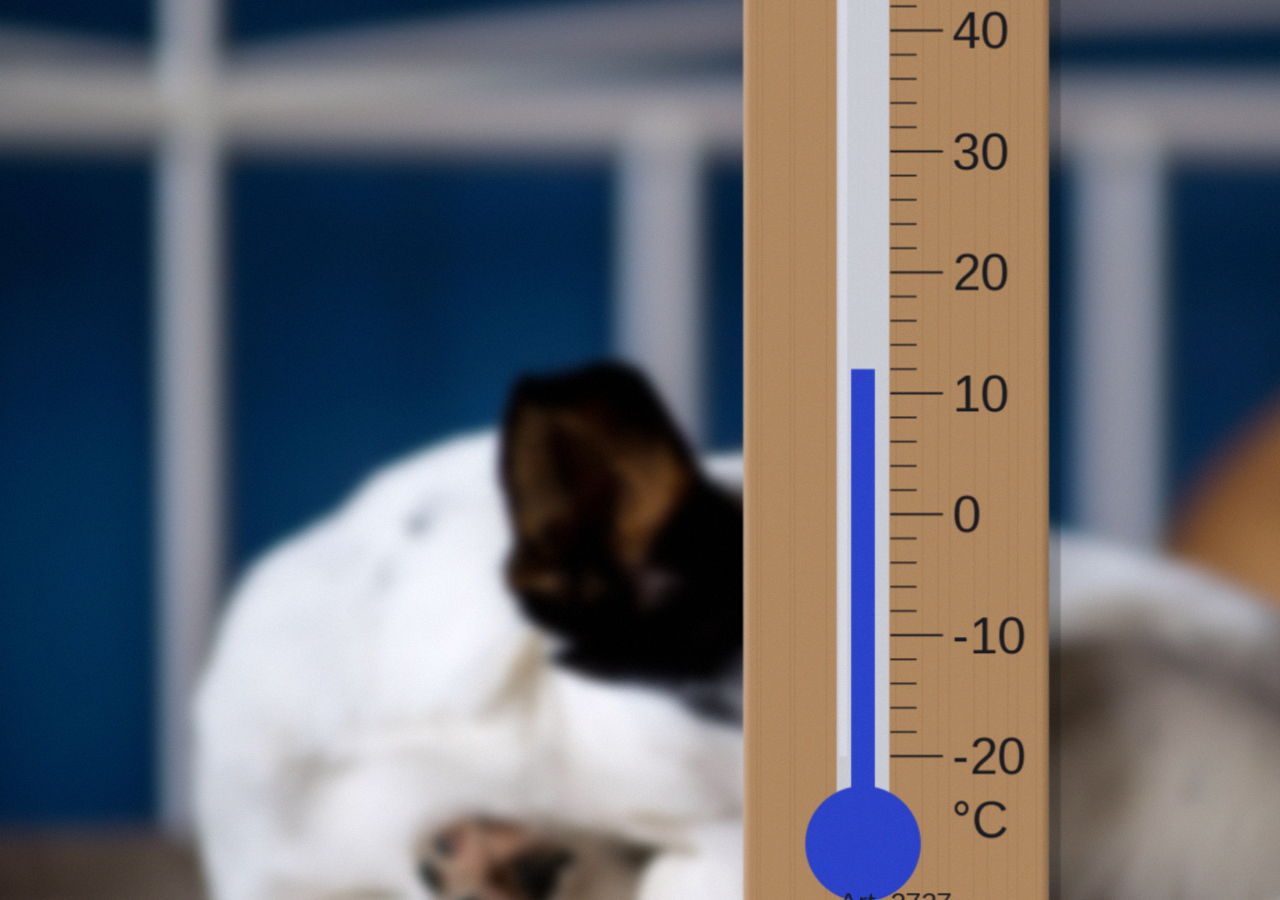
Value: °C 12
